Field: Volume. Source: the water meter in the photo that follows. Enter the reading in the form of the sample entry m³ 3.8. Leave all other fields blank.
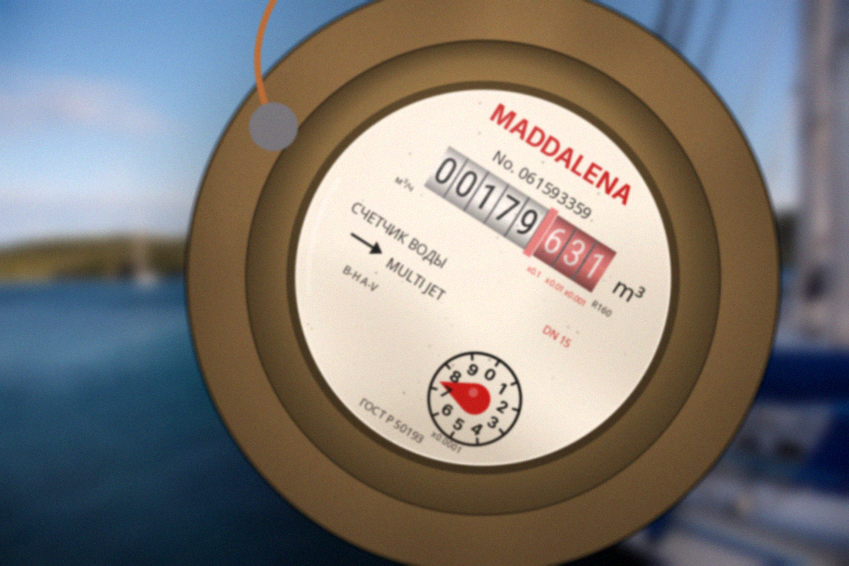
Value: m³ 179.6317
